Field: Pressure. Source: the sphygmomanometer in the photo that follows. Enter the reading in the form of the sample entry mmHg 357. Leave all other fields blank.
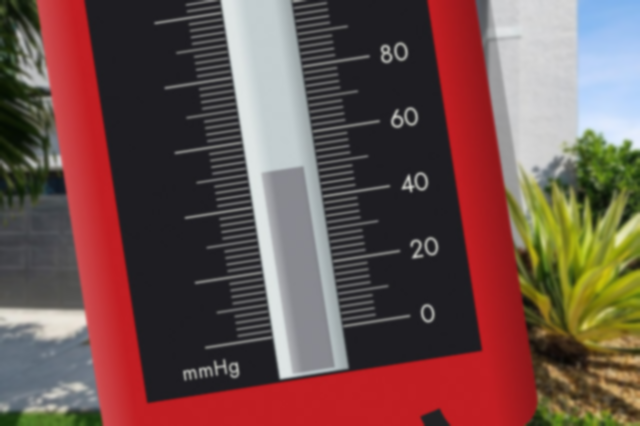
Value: mmHg 50
